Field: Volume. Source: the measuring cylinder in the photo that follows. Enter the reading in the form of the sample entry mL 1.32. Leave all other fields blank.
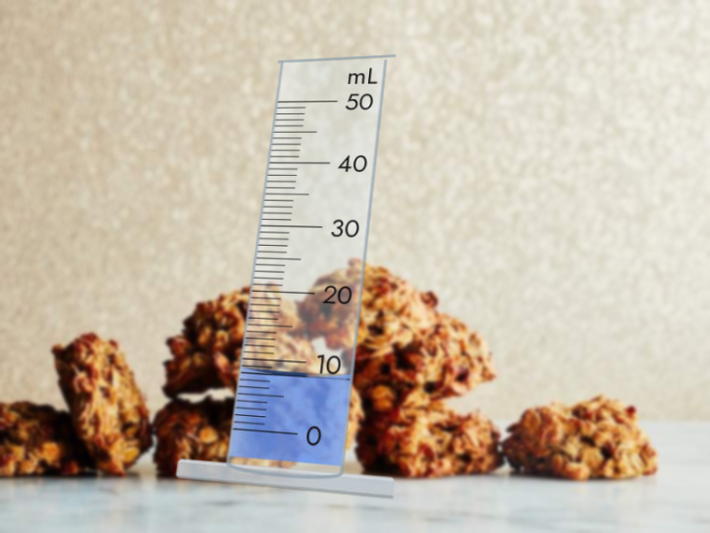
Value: mL 8
